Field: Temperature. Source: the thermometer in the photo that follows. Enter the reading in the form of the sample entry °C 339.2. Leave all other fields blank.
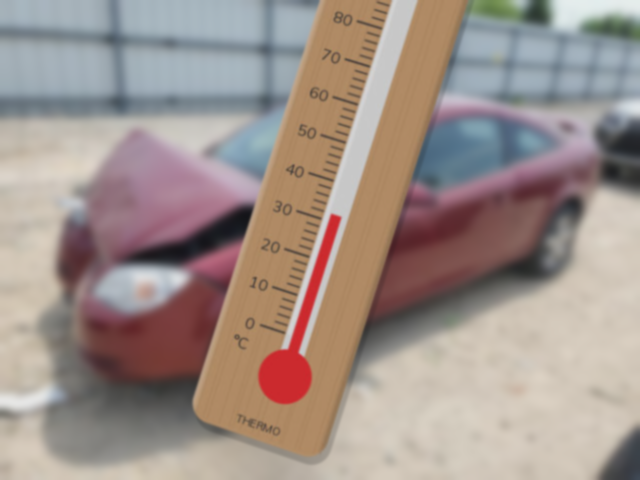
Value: °C 32
